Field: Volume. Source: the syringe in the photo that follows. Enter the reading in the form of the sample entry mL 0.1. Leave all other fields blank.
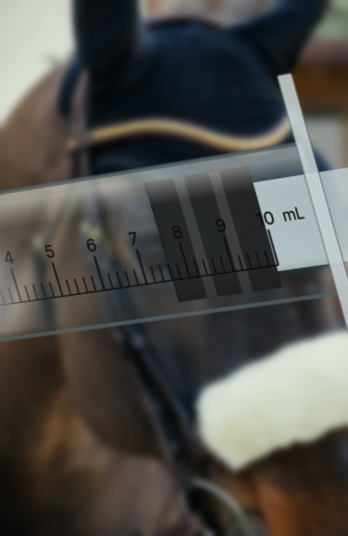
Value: mL 7.6
